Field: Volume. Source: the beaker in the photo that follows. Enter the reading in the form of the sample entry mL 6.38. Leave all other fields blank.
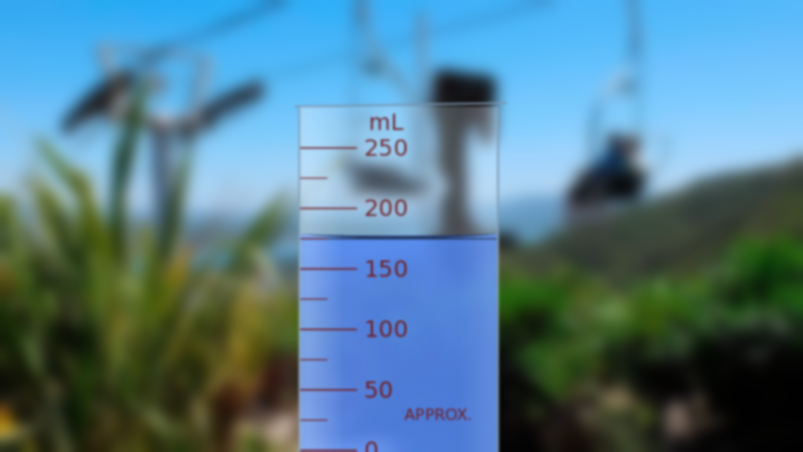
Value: mL 175
